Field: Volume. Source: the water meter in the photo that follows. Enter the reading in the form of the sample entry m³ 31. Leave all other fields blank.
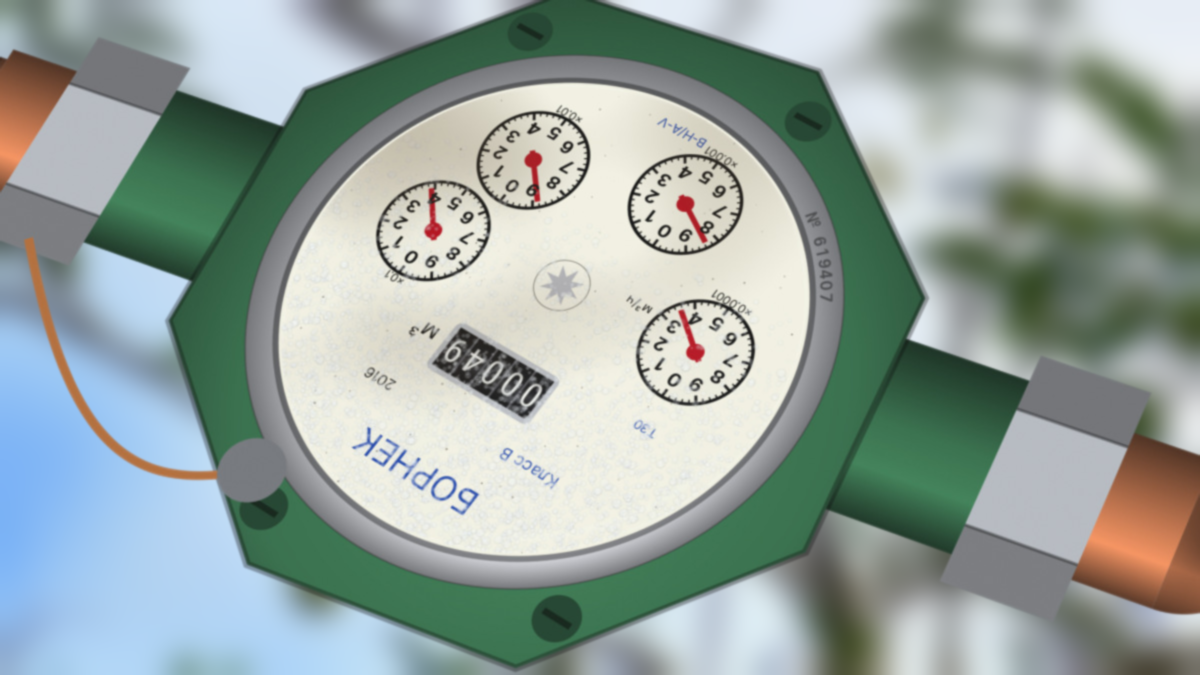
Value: m³ 49.3883
